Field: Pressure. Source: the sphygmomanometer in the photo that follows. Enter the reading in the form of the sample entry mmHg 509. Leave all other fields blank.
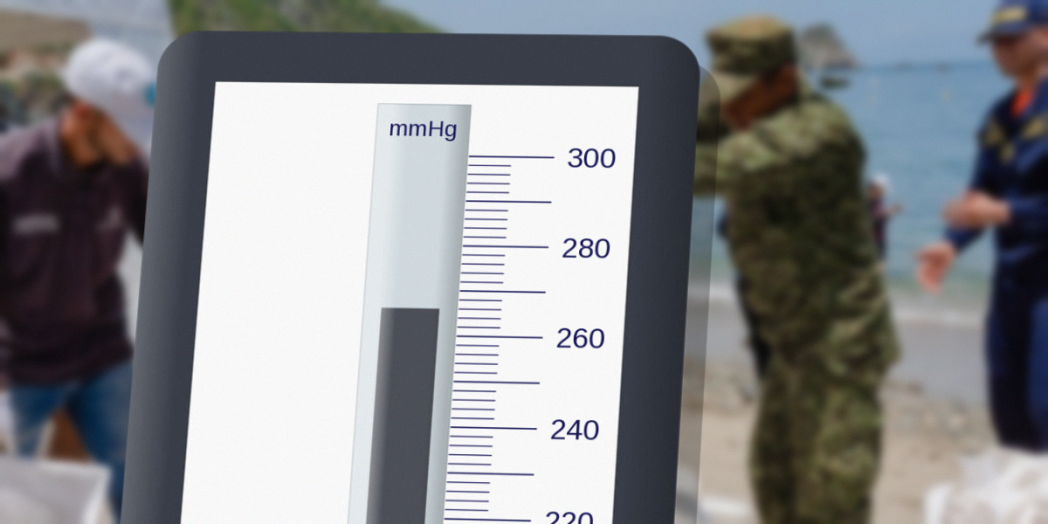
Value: mmHg 266
